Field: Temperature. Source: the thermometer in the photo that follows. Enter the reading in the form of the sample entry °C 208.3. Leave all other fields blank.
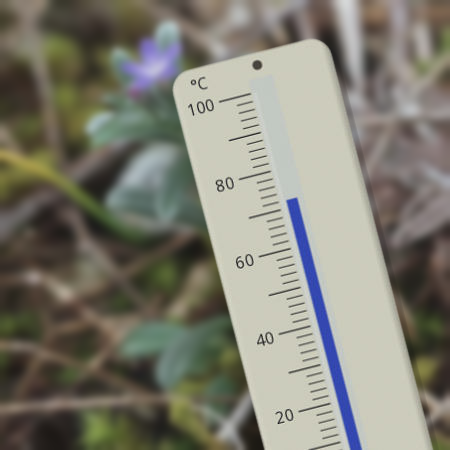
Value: °C 72
